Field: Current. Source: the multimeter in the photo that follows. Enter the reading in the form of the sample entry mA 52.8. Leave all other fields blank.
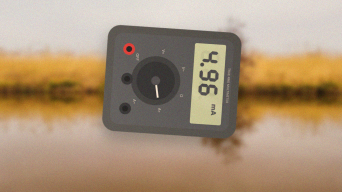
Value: mA 4.96
